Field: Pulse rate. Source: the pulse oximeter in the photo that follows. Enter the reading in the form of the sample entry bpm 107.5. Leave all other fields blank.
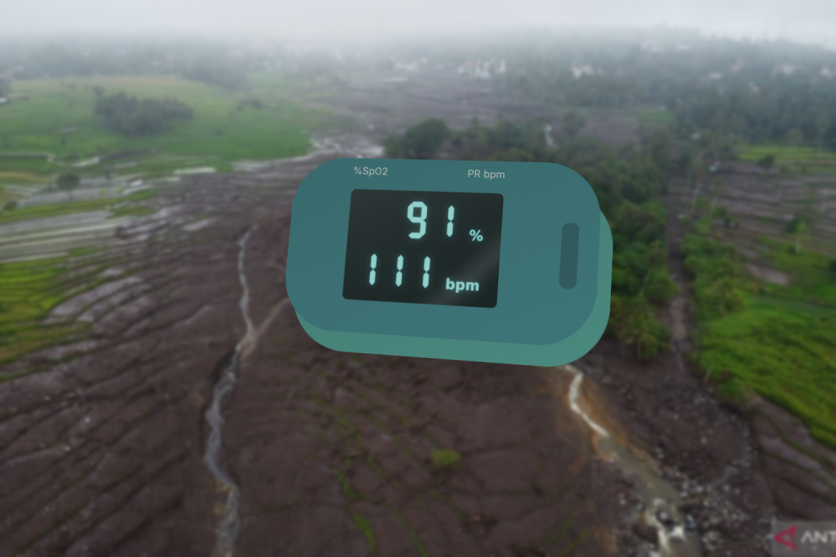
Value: bpm 111
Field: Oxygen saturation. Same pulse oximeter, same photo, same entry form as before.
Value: % 91
